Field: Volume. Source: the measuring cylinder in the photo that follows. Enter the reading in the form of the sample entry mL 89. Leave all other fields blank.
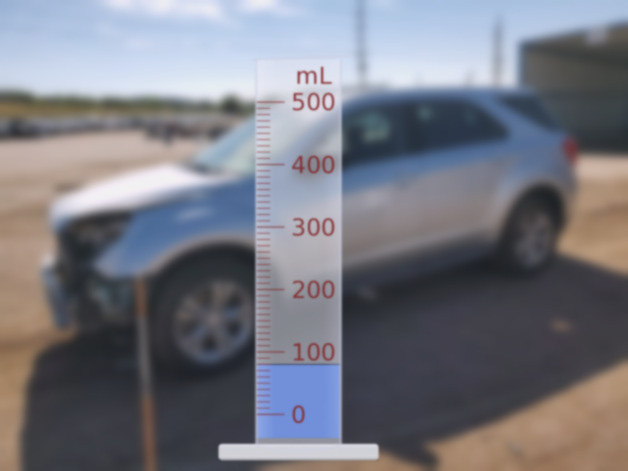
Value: mL 80
